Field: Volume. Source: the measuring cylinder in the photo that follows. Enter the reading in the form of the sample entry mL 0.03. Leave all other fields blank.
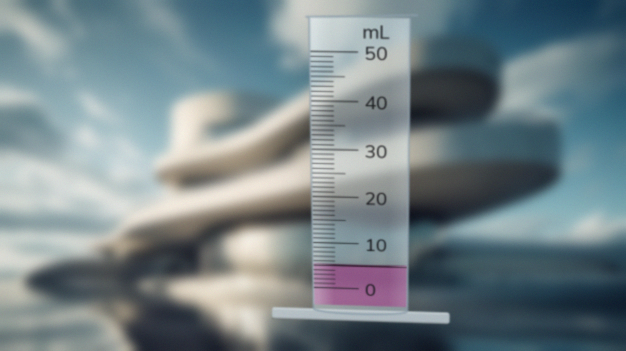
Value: mL 5
